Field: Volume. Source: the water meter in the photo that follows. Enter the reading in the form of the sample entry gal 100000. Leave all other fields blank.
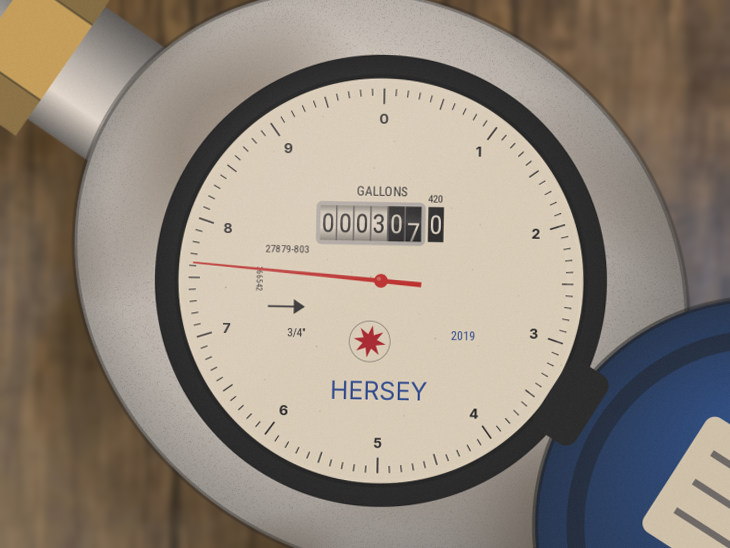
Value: gal 3067.6
